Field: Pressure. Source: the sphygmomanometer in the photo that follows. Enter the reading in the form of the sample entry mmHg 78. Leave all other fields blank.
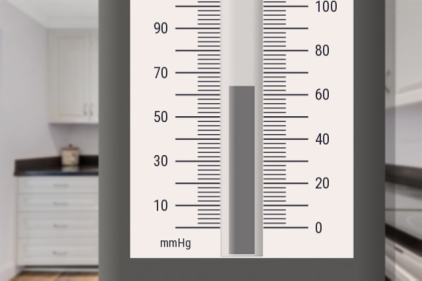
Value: mmHg 64
